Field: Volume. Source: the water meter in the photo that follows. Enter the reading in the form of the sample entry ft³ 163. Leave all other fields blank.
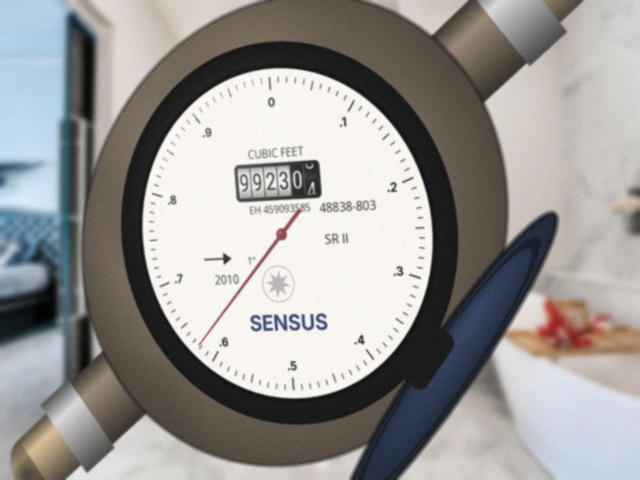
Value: ft³ 992303.62
